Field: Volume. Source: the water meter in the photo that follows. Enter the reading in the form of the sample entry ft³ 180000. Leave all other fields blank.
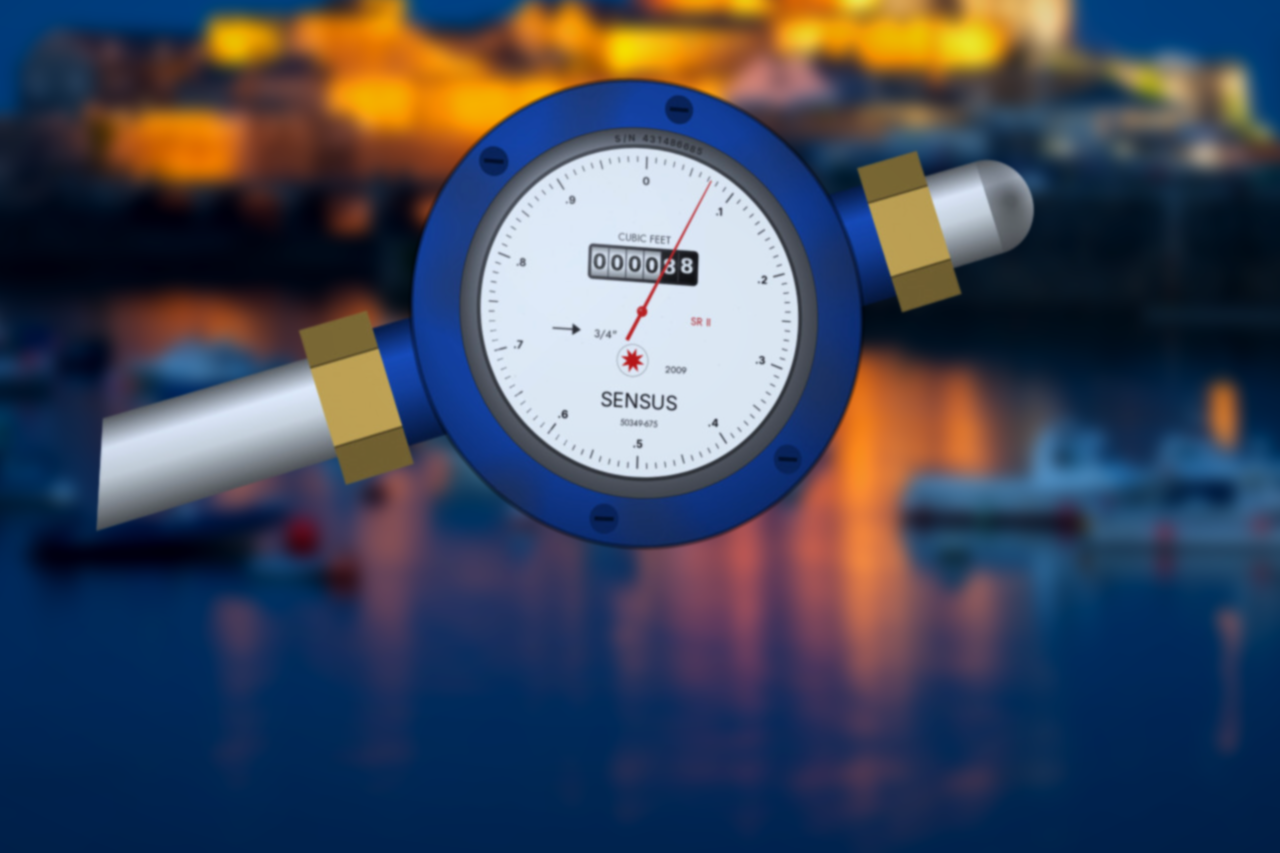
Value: ft³ 88.07
